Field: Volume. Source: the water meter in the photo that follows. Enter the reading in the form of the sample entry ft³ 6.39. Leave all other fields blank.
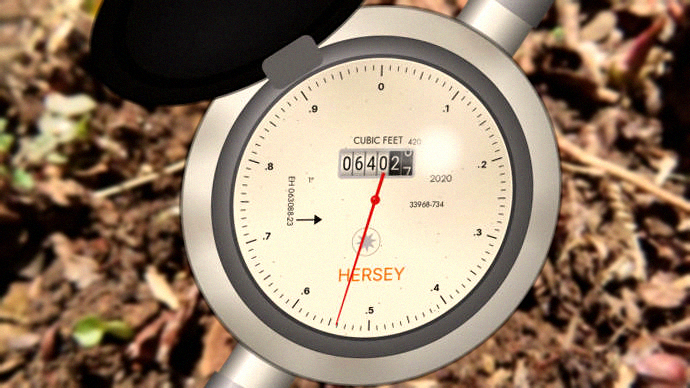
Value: ft³ 64026.54
